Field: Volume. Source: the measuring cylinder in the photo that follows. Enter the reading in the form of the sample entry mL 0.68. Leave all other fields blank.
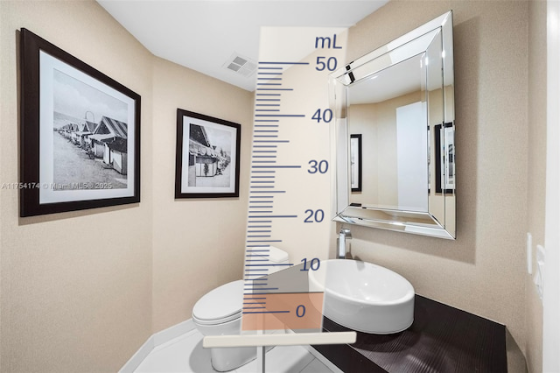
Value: mL 4
